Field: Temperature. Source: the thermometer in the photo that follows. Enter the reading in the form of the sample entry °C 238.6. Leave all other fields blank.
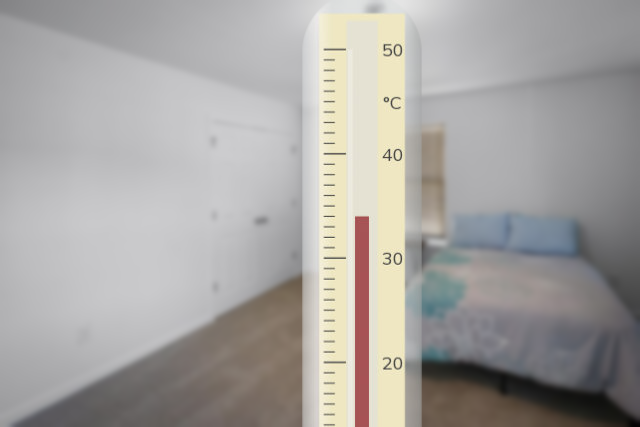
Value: °C 34
